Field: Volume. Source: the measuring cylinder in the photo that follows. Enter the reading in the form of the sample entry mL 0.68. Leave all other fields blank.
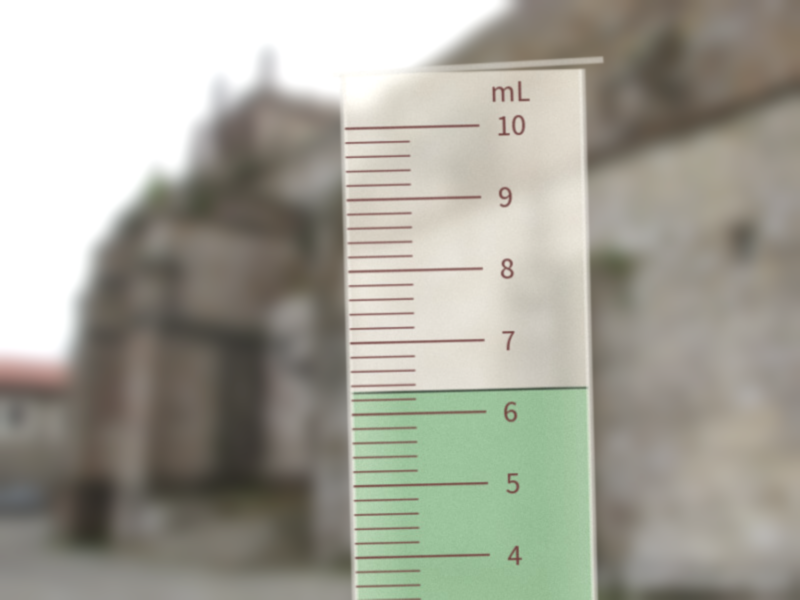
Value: mL 6.3
